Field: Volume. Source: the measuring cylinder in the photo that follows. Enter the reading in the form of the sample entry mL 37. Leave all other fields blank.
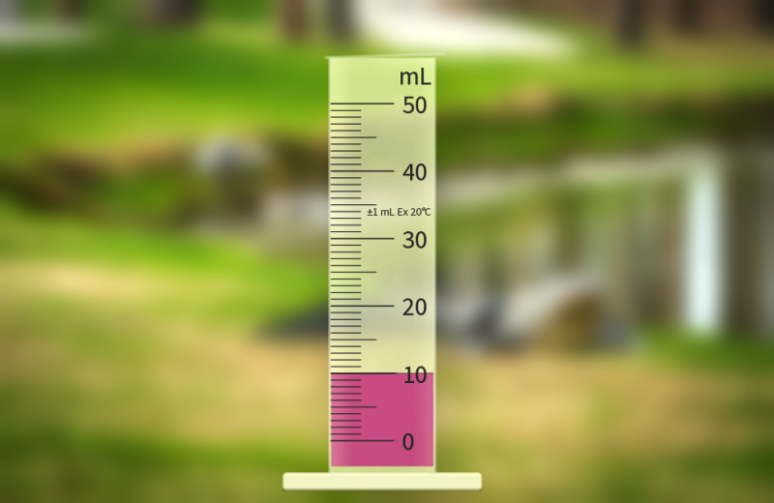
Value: mL 10
